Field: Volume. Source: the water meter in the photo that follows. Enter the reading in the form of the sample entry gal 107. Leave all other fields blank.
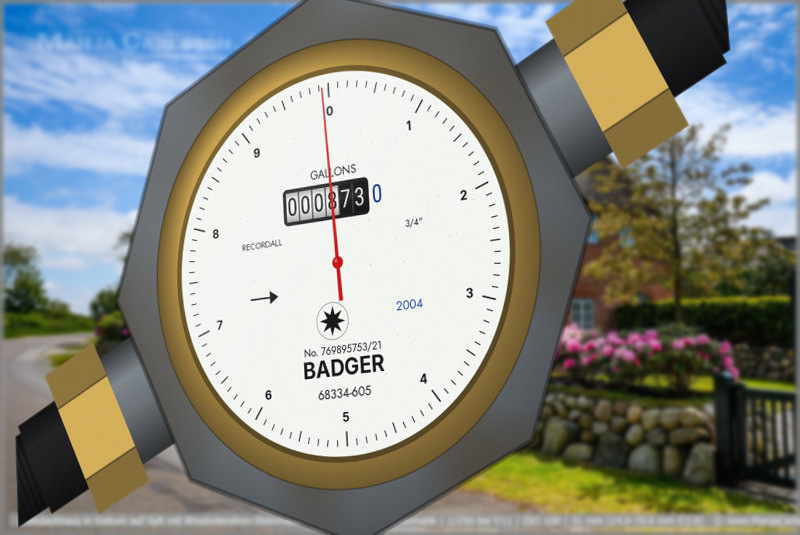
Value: gal 8729.9
